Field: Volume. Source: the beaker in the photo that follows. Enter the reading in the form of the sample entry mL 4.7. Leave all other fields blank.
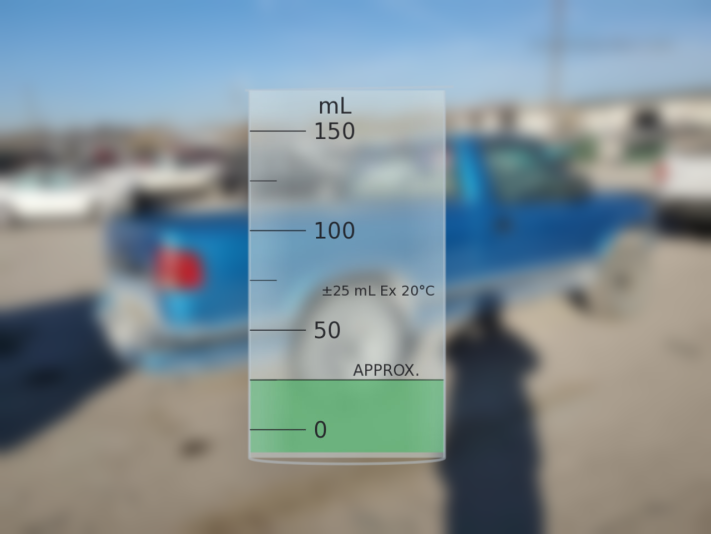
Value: mL 25
